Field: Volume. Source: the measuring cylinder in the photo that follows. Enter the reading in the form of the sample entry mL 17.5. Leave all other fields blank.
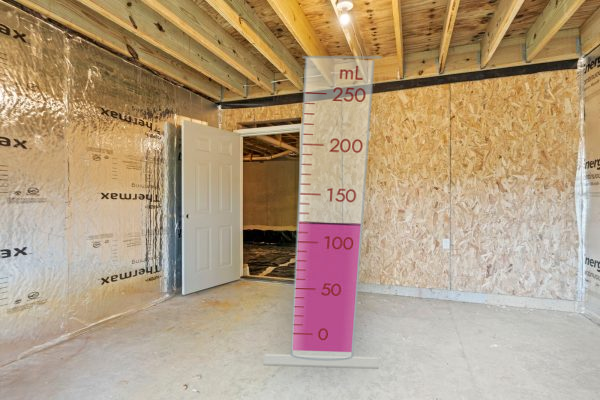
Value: mL 120
